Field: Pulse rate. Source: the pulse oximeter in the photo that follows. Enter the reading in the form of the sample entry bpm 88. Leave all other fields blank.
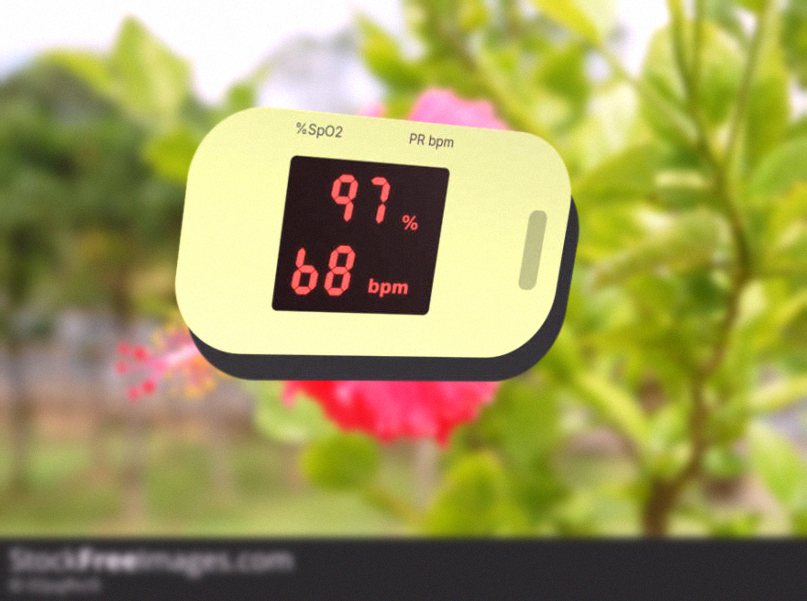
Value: bpm 68
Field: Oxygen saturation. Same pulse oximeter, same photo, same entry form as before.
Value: % 97
